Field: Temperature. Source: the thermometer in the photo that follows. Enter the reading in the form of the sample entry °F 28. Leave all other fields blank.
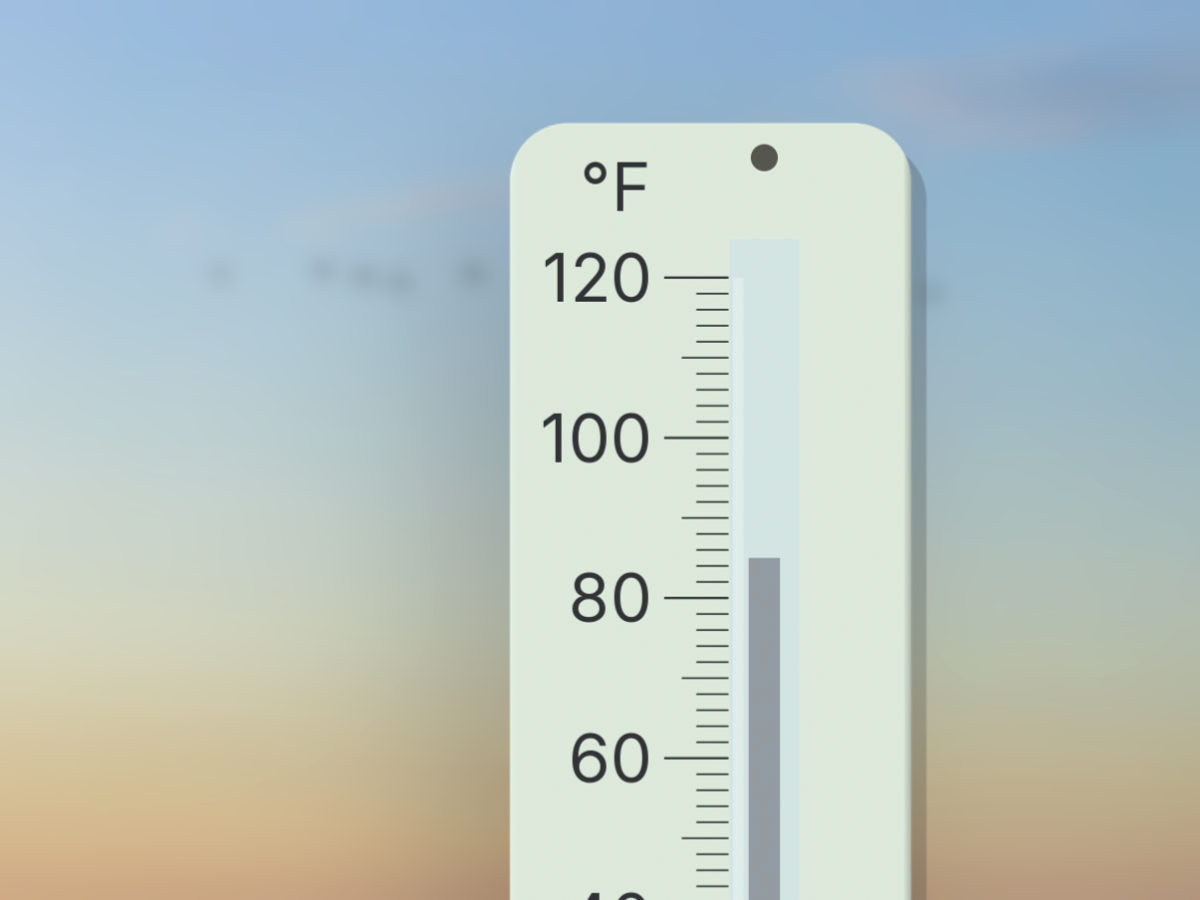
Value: °F 85
